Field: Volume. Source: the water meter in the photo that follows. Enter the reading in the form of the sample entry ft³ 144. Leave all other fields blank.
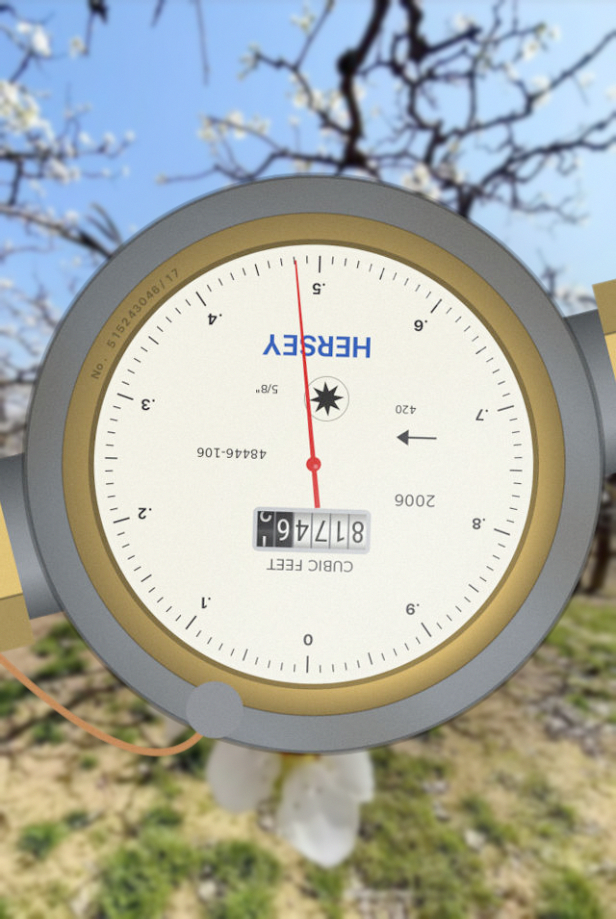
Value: ft³ 817461.48
